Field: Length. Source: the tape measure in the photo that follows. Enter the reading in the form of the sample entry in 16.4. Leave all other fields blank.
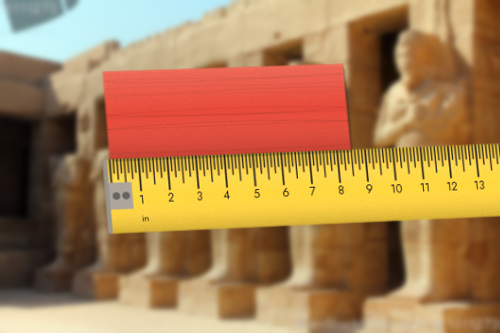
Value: in 8.5
